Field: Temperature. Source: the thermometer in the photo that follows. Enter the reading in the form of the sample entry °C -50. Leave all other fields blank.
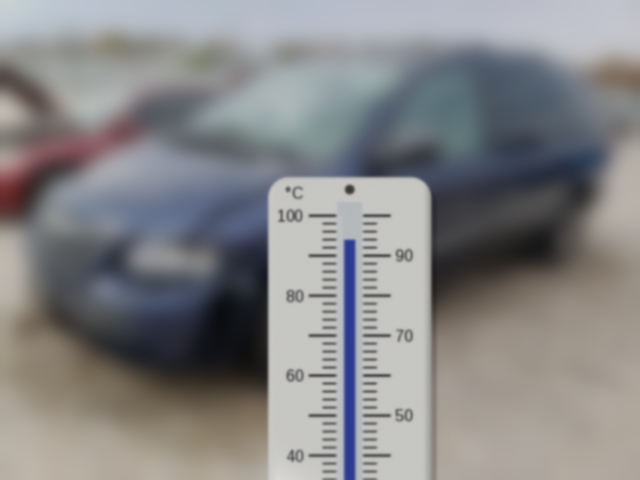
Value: °C 94
